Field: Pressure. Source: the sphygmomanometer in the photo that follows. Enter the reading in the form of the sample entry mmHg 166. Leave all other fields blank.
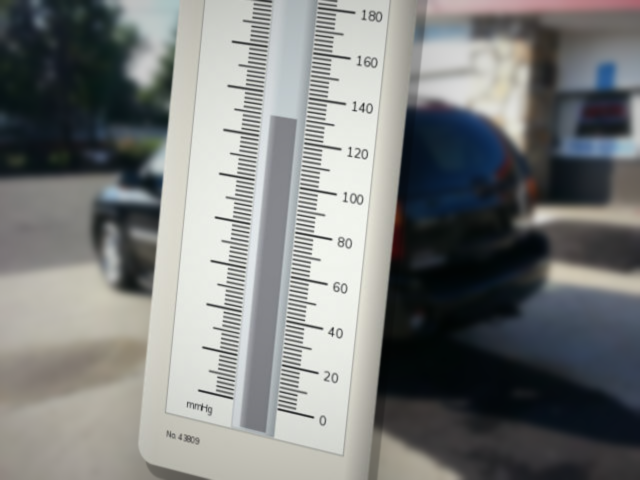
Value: mmHg 130
